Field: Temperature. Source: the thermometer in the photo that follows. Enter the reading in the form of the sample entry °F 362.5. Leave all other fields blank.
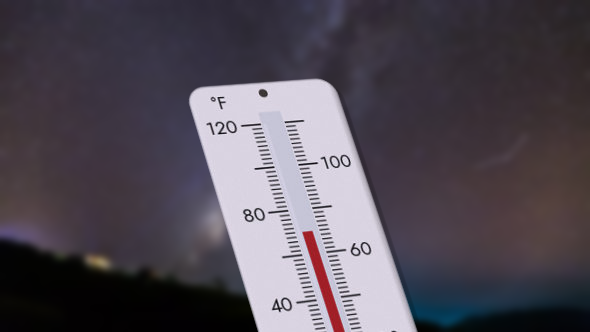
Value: °F 70
